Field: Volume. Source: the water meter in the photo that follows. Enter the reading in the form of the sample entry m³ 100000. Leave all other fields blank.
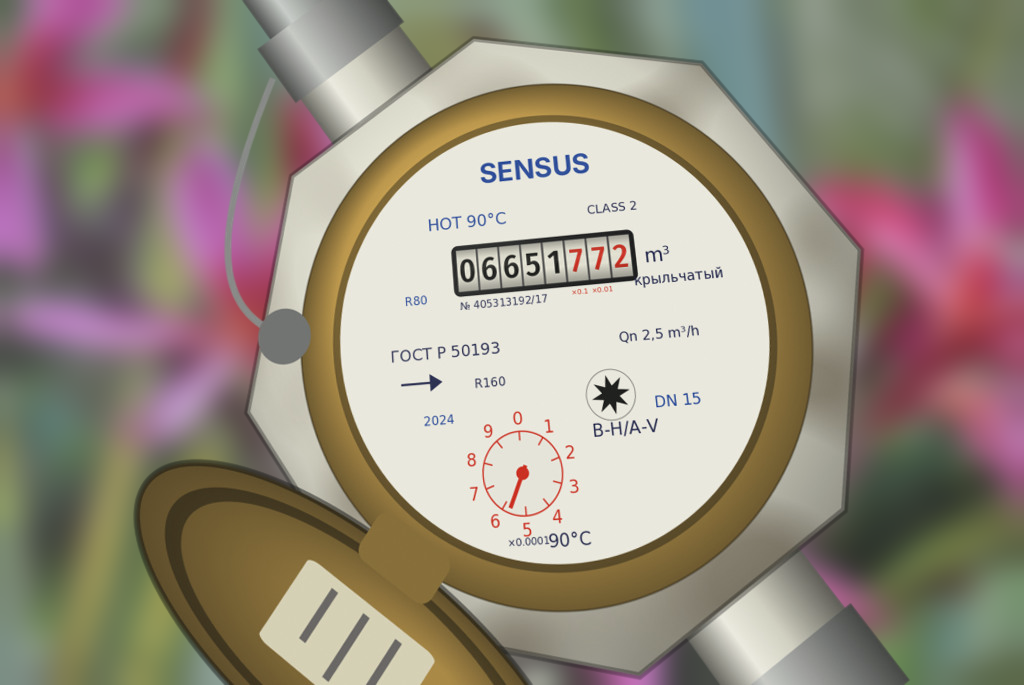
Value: m³ 6651.7725
